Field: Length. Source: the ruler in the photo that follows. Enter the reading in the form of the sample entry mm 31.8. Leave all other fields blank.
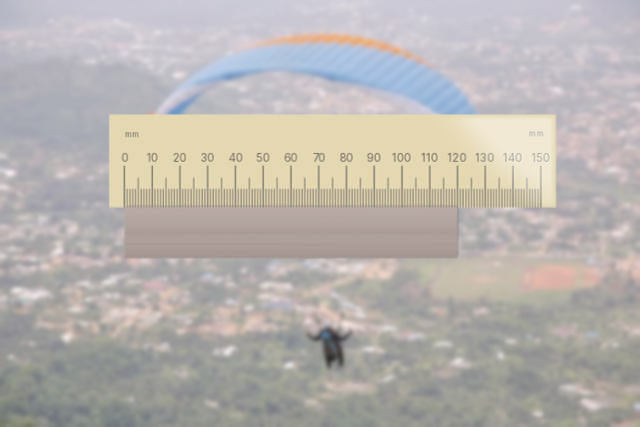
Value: mm 120
